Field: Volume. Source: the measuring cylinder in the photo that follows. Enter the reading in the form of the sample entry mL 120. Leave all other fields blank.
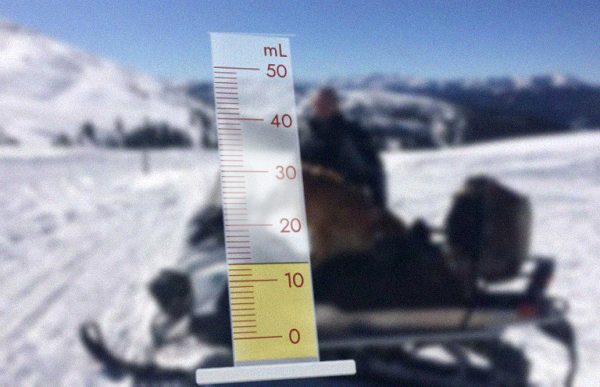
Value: mL 13
